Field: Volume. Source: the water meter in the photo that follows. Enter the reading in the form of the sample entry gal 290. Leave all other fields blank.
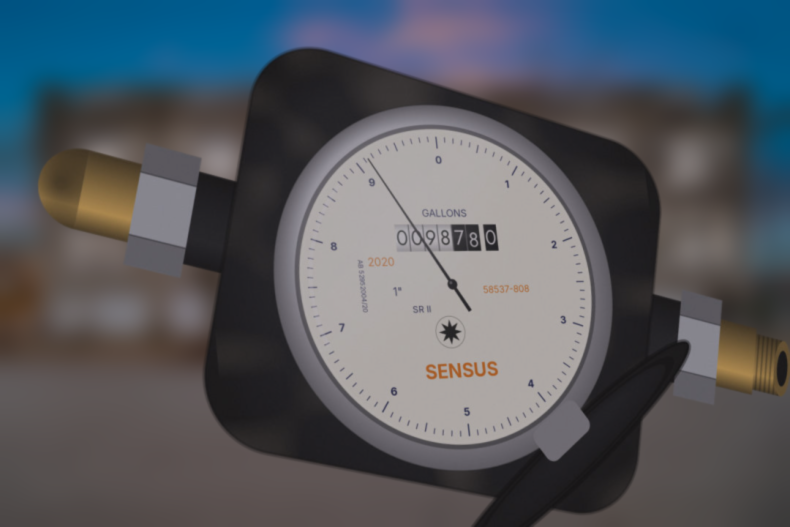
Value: gal 98779.1
